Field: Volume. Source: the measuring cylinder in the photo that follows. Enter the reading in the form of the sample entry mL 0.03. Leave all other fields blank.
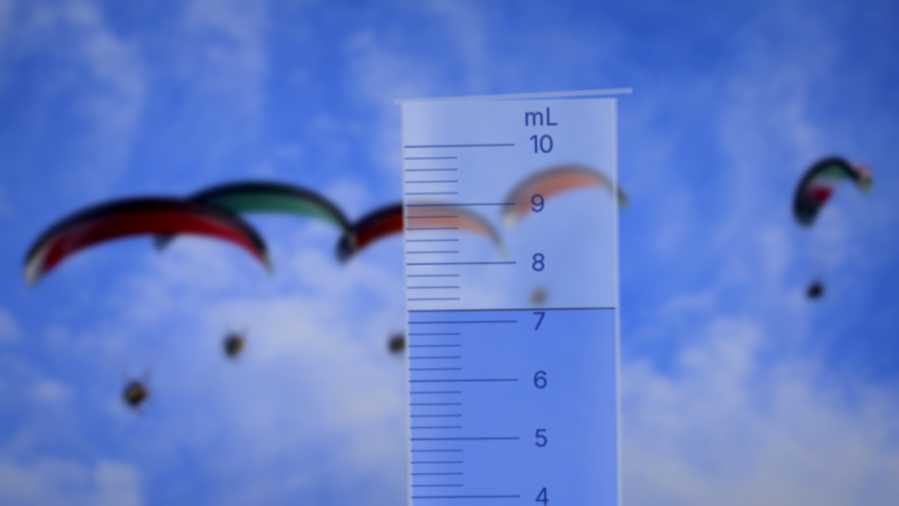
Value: mL 7.2
